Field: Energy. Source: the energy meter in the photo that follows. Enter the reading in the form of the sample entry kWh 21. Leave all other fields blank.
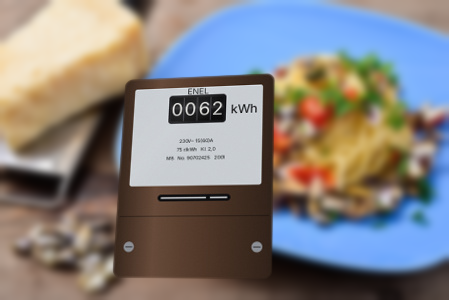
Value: kWh 62
